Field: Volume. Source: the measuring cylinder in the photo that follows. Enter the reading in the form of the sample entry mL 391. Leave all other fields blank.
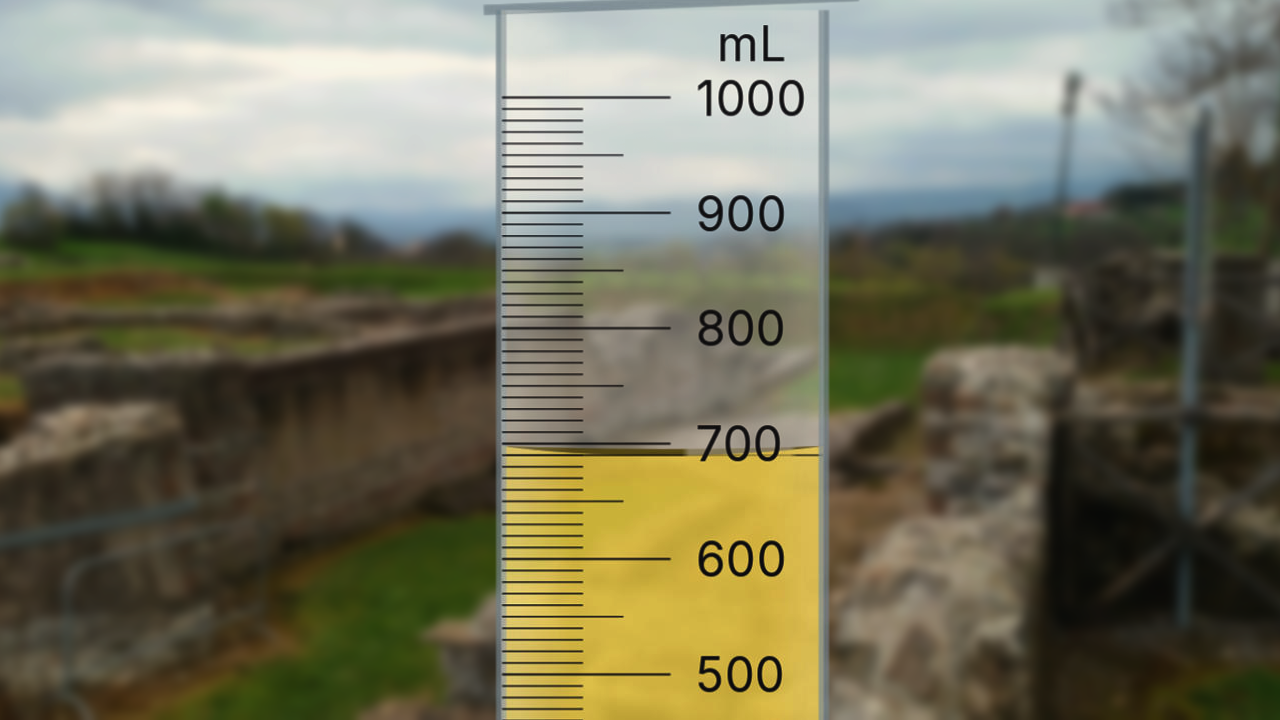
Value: mL 690
